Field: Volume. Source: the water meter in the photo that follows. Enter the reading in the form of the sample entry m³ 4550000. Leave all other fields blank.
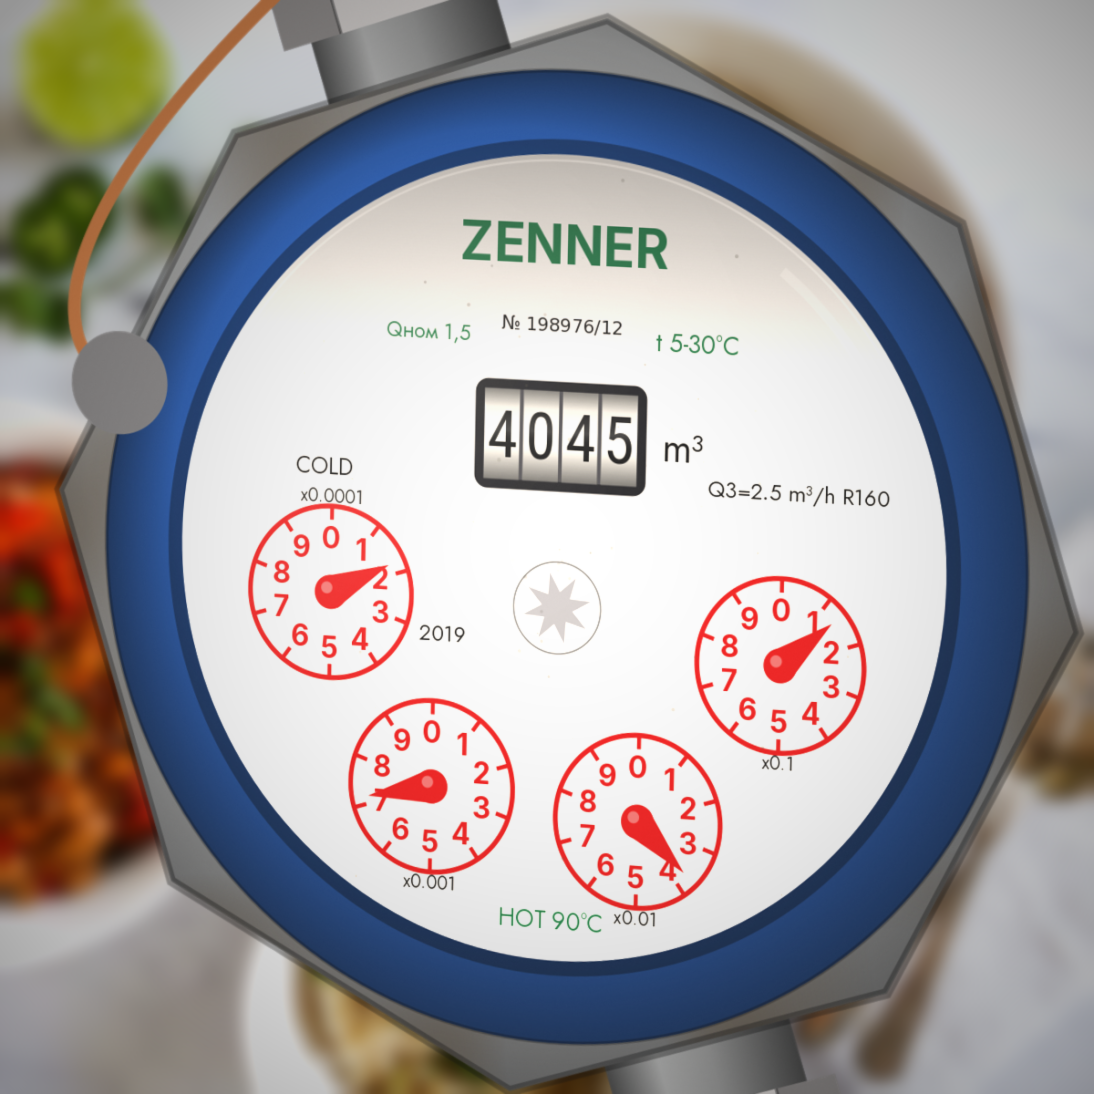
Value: m³ 4045.1371
